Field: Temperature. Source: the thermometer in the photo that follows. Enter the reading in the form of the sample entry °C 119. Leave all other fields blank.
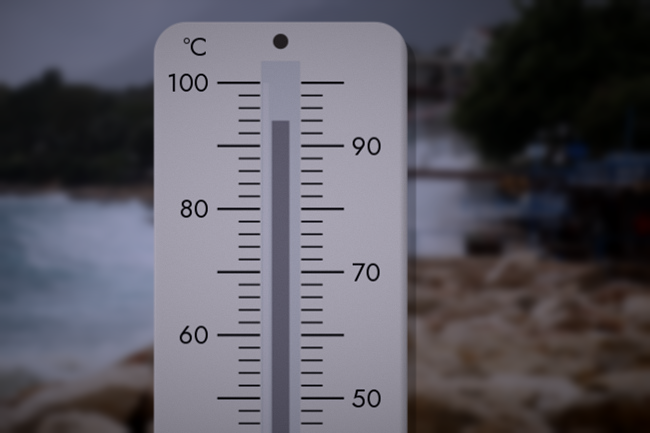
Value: °C 94
